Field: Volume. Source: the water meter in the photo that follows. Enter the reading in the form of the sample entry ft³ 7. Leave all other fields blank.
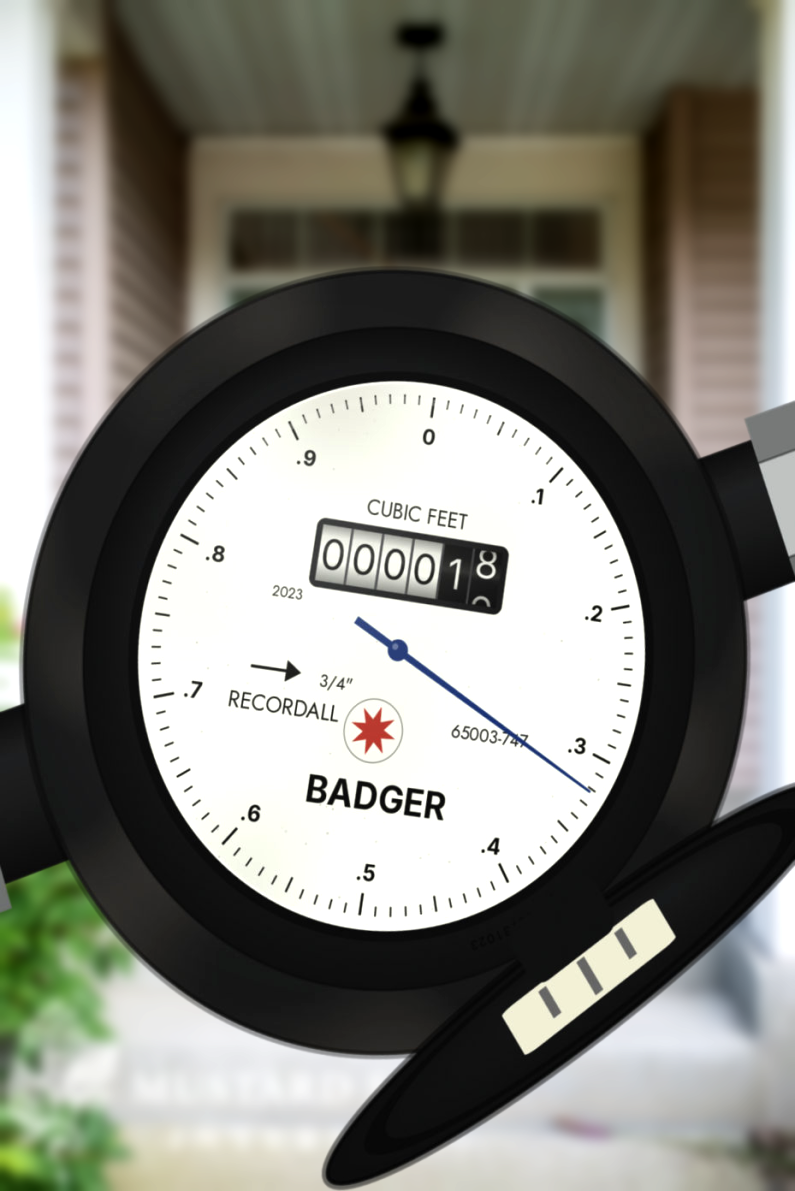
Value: ft³ 18.32
